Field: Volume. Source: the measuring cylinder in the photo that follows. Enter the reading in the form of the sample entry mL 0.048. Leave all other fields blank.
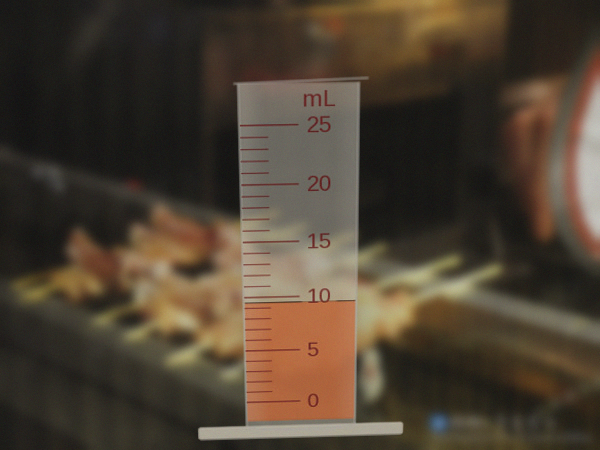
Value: mL 9.5
